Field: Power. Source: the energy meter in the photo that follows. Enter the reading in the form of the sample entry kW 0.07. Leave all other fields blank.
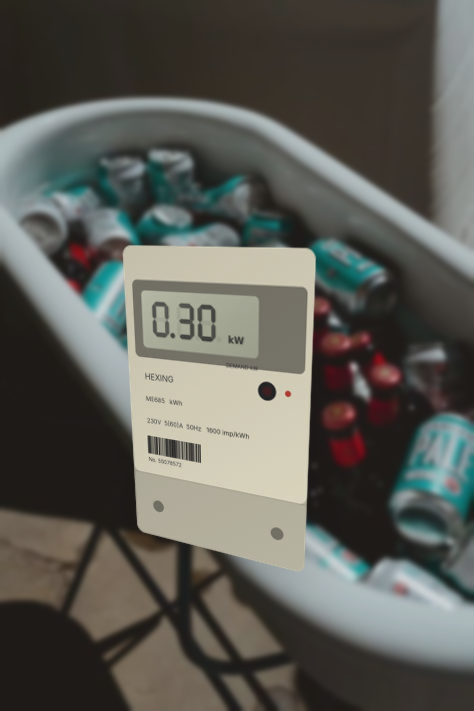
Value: kW 0.30
